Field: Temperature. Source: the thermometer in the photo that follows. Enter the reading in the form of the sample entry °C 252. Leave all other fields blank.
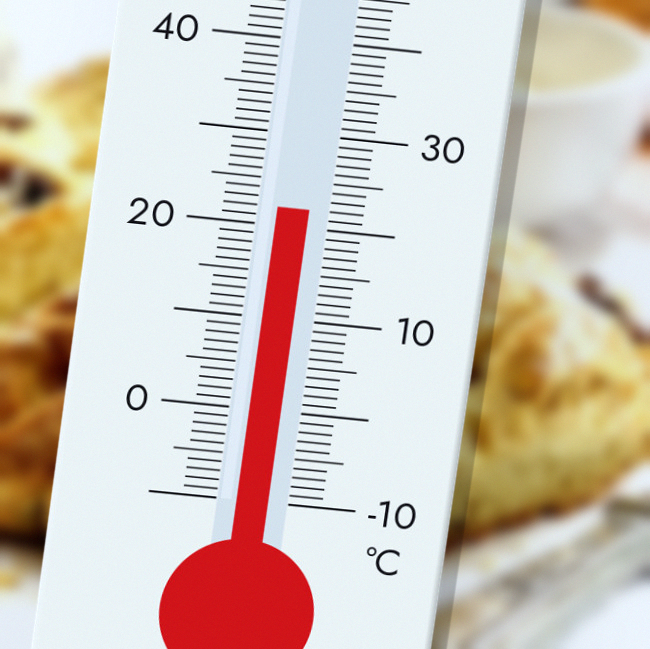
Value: °C 22
